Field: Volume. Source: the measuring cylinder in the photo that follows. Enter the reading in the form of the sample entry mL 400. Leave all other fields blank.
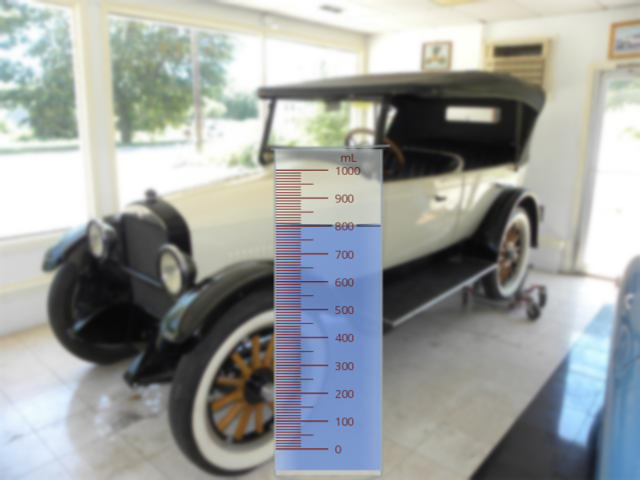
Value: mL 800
